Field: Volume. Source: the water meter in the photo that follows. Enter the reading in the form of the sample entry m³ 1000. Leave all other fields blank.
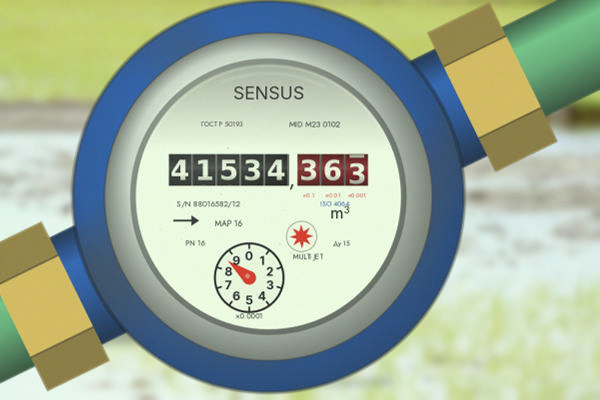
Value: m³ 41534.3628
